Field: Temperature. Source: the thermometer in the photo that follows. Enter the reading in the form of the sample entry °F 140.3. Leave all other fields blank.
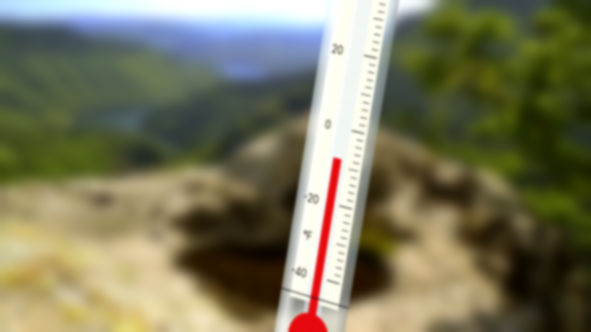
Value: °F -8
